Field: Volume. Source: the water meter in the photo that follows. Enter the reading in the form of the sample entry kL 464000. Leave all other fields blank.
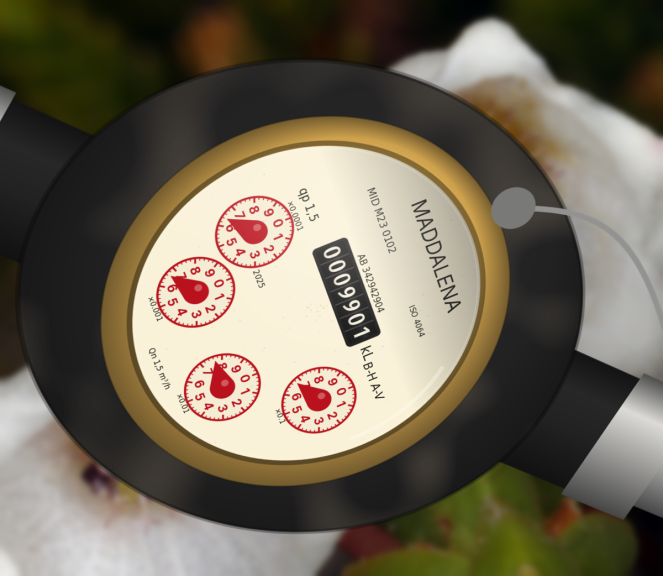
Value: kL 9901.6766
